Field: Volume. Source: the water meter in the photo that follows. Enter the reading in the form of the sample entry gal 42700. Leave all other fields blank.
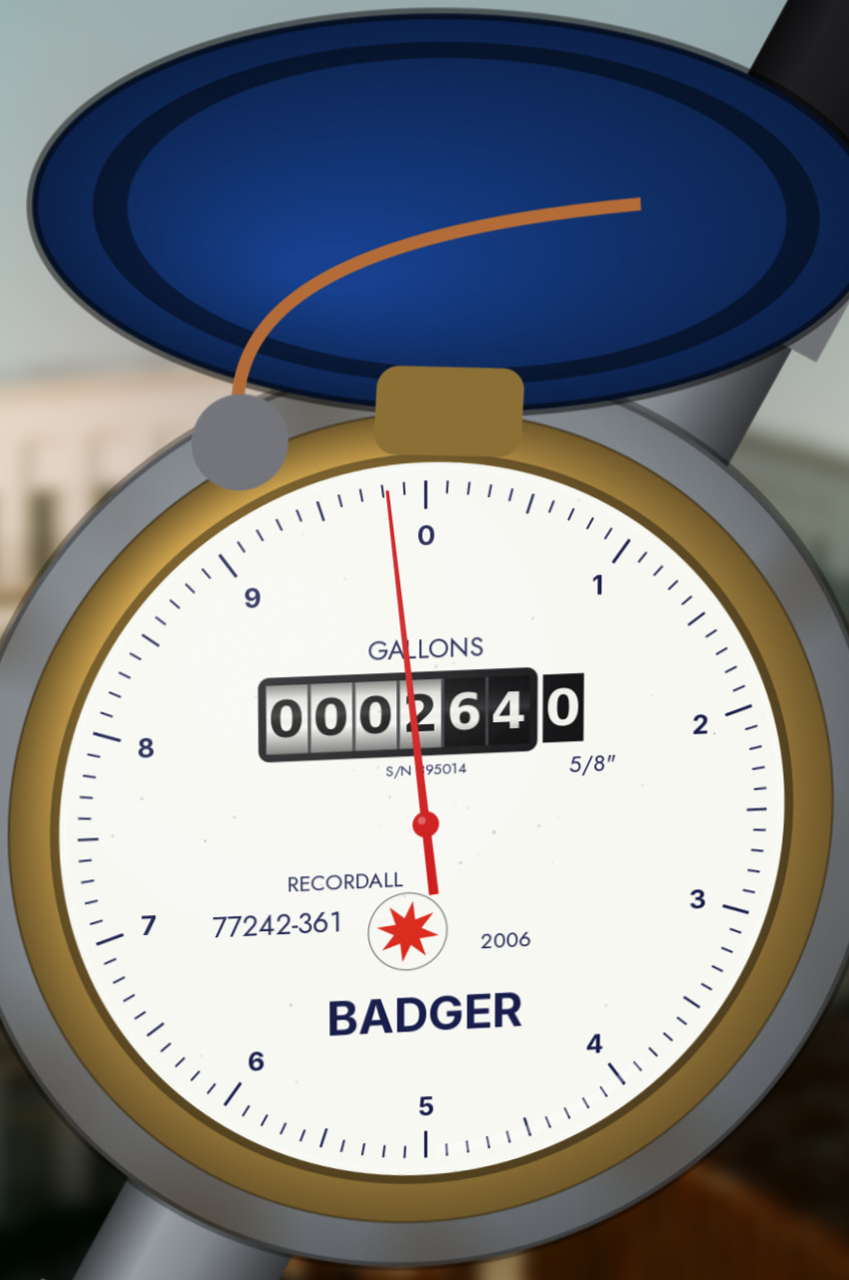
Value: gal 2639.8
